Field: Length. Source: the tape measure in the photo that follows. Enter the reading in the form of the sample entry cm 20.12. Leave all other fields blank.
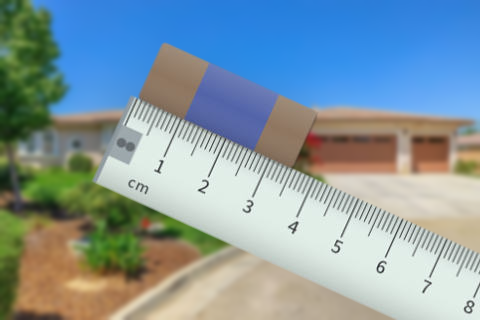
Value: cm 3.5
